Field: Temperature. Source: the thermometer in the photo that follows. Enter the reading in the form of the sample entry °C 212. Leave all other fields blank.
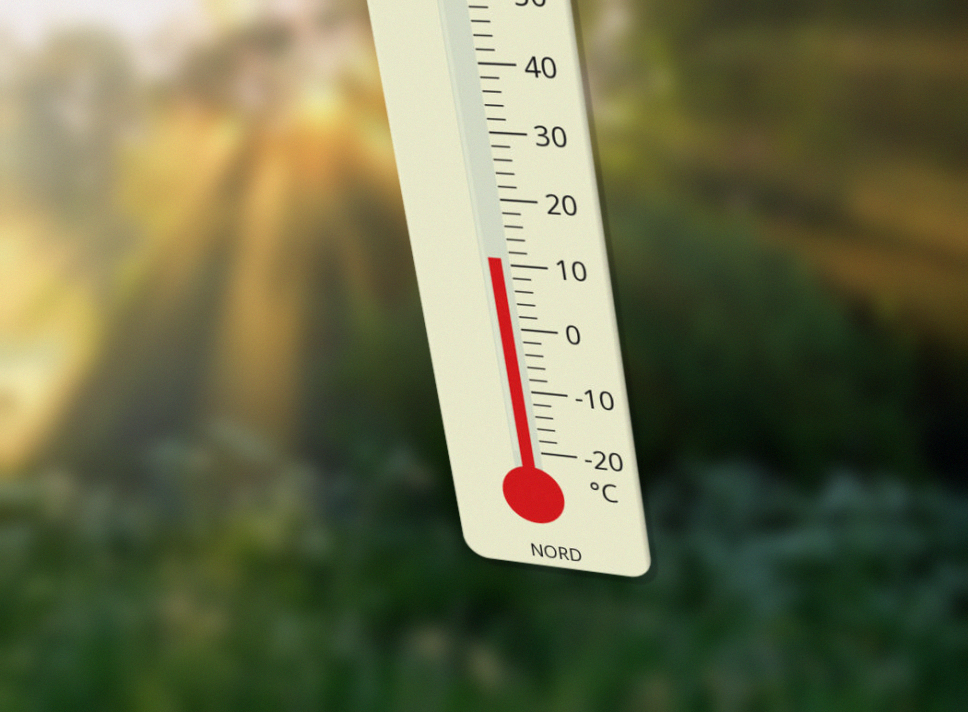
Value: °C 11
